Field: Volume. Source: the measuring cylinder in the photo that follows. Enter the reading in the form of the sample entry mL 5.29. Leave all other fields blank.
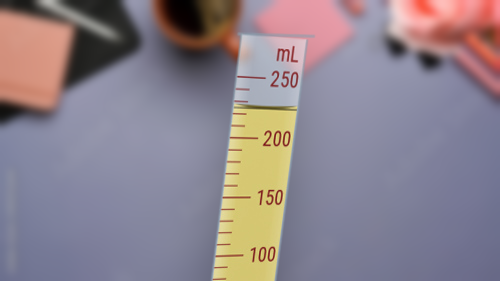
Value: mL 225
